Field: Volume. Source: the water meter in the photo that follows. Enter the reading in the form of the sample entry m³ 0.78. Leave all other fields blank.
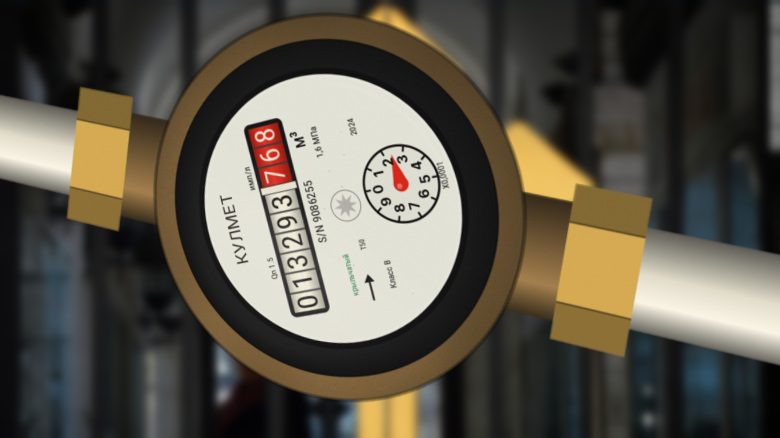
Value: m³ 13293.7682
